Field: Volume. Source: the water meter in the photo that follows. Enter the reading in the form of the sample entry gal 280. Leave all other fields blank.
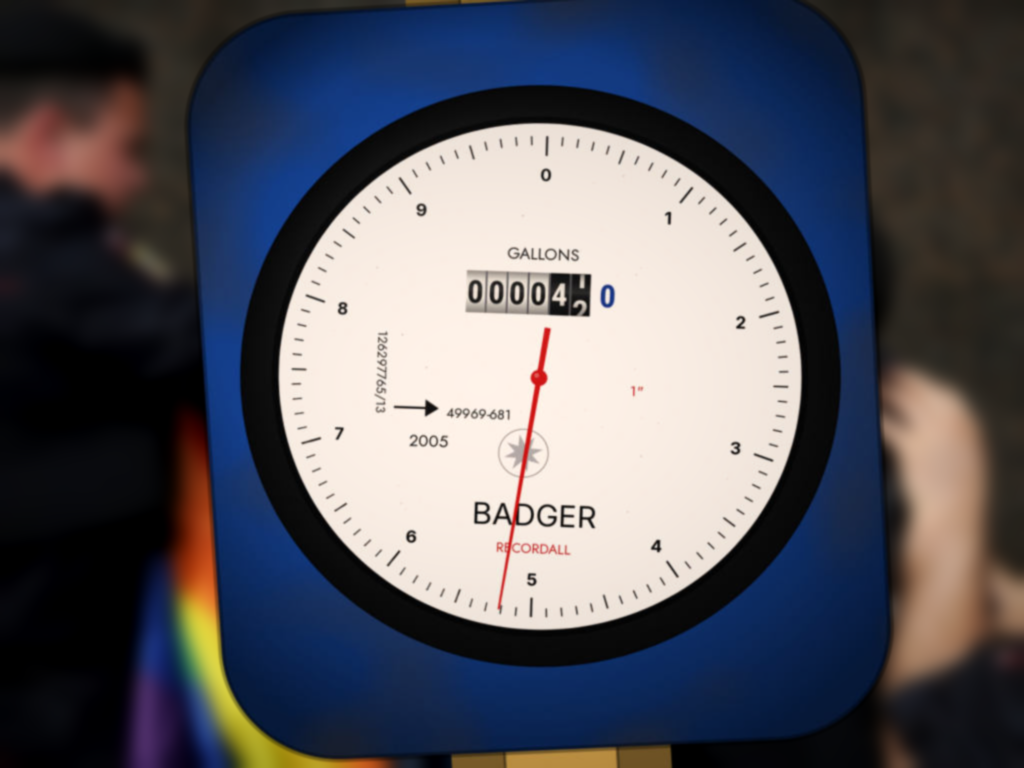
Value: gal 415.2
